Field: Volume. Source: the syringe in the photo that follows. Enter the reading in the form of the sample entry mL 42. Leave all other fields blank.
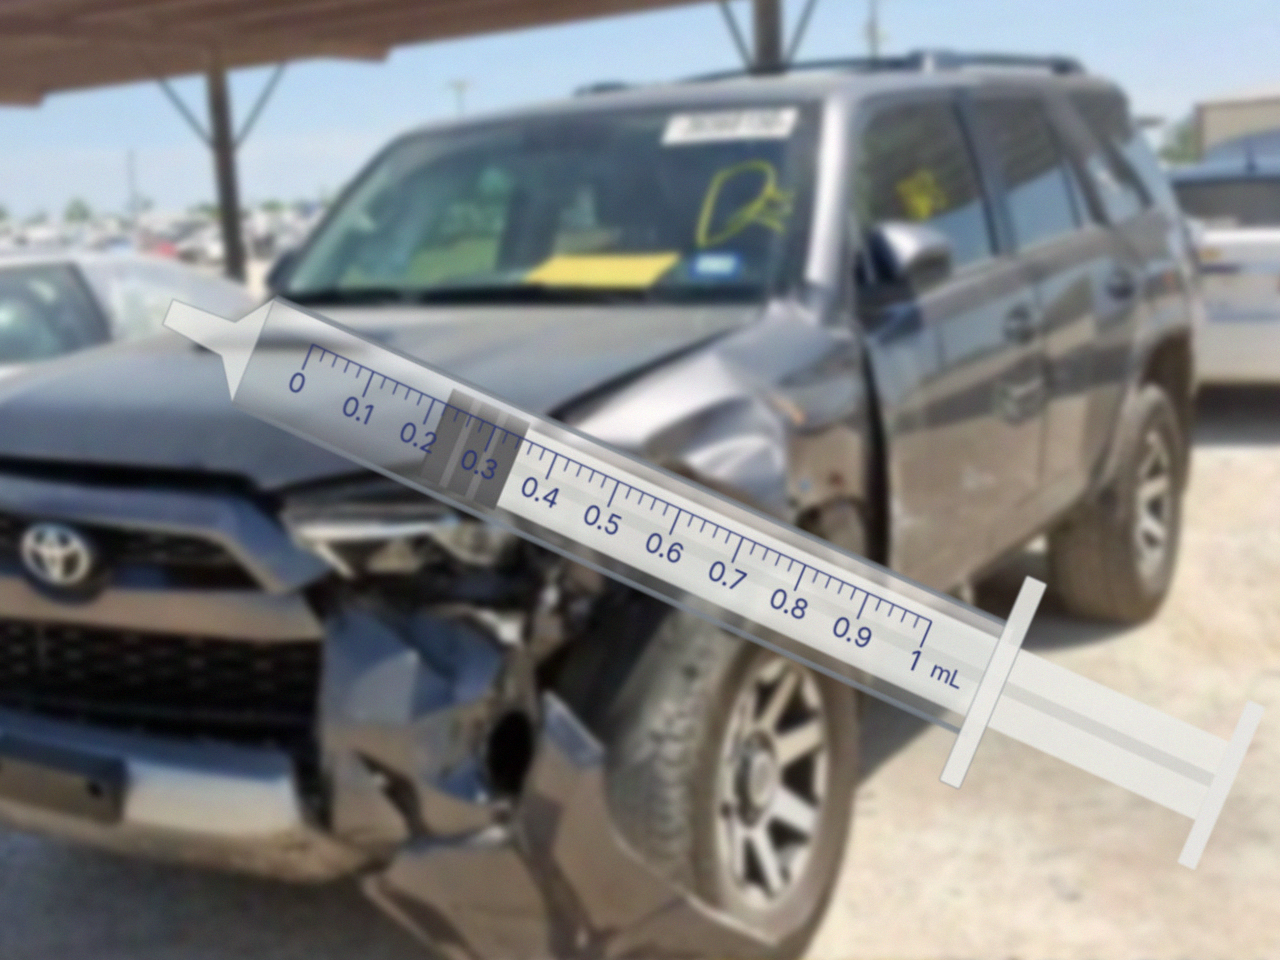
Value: mL 0.22
